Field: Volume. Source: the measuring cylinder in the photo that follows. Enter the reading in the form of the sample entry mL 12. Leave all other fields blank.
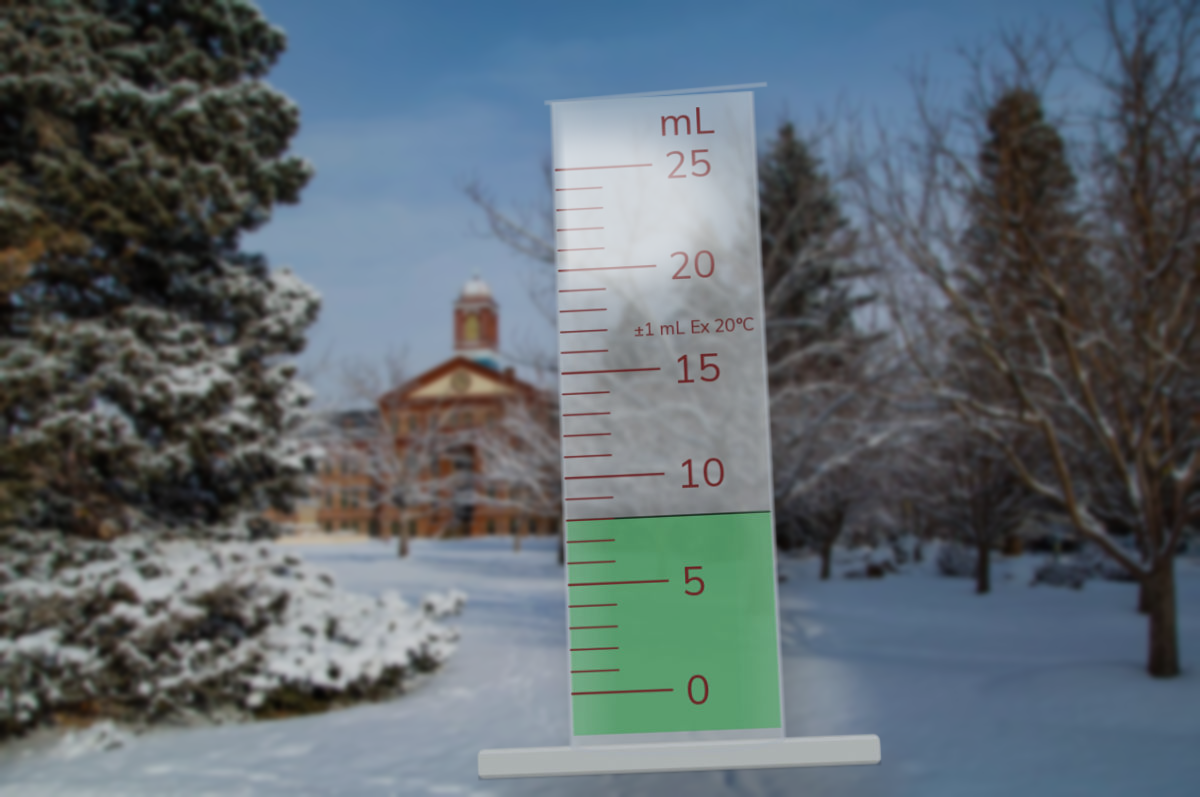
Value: mL 8
